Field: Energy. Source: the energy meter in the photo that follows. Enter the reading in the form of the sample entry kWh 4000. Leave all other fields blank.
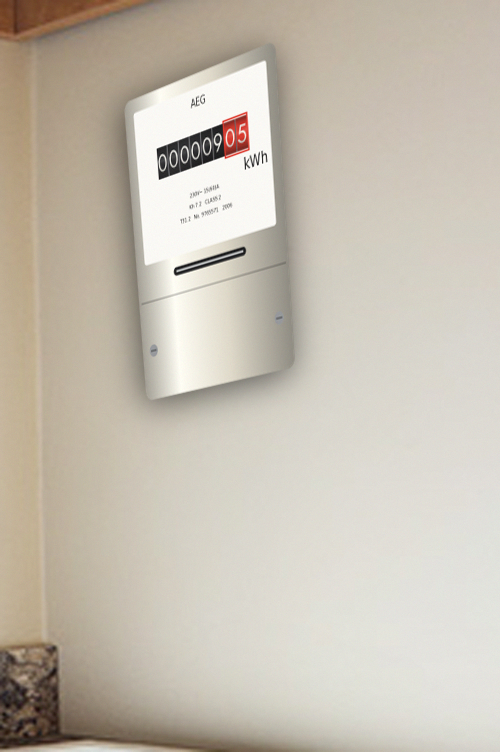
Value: kWh 9.05
